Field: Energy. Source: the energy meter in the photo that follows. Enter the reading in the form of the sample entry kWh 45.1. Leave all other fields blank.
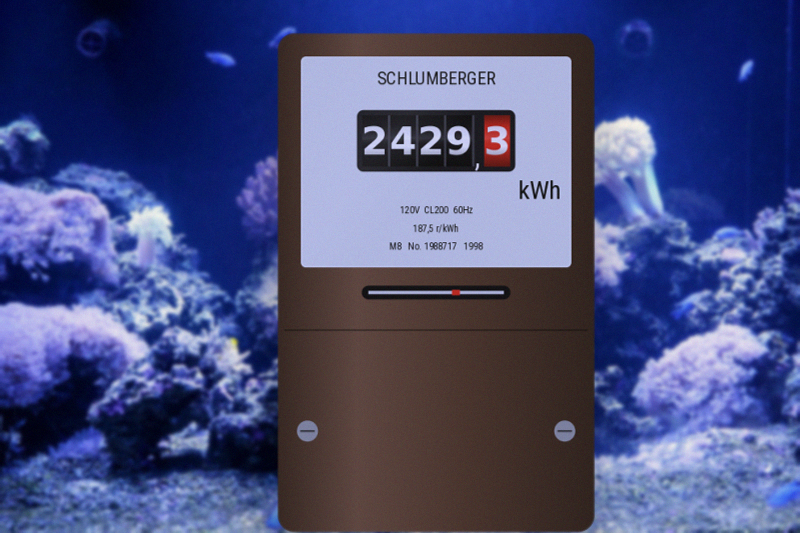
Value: kWh 2429.3
